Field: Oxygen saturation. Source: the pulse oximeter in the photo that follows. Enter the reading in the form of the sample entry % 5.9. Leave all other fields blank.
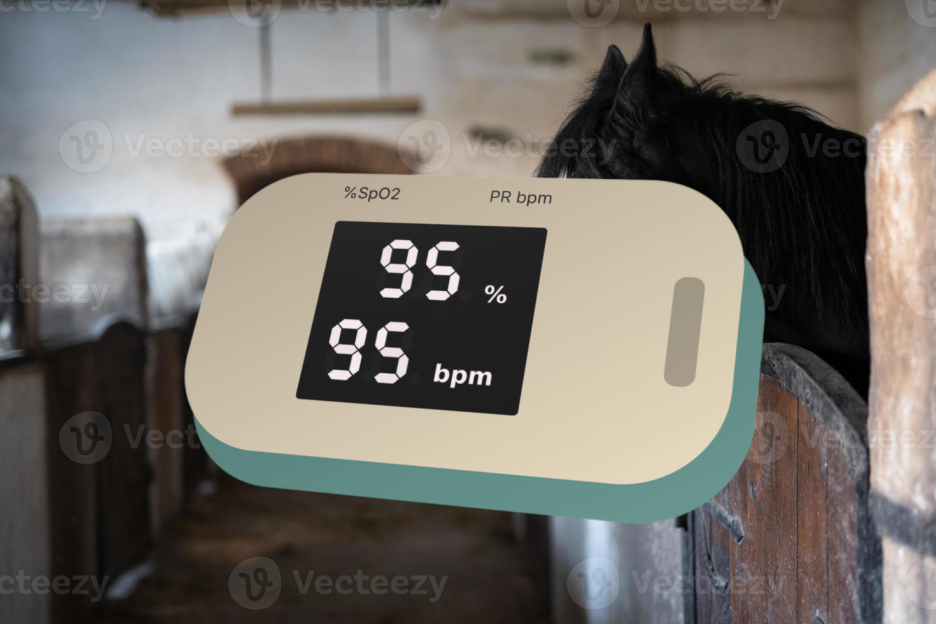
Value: % 95
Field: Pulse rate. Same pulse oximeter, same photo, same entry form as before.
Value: bpm 95
